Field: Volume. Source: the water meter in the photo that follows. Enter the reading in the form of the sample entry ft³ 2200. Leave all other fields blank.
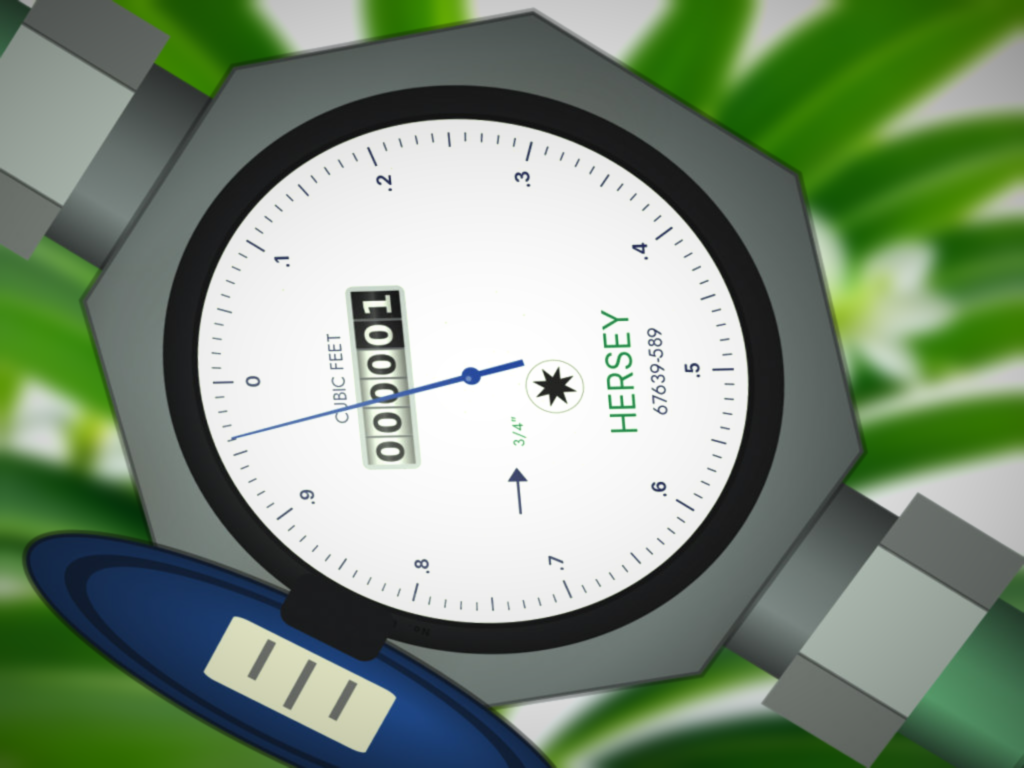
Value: ft³ 0.96
